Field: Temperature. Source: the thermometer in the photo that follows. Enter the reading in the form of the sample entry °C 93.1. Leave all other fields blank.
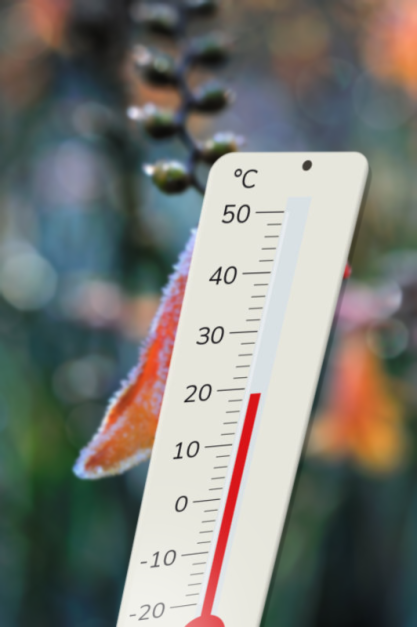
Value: °C 19
